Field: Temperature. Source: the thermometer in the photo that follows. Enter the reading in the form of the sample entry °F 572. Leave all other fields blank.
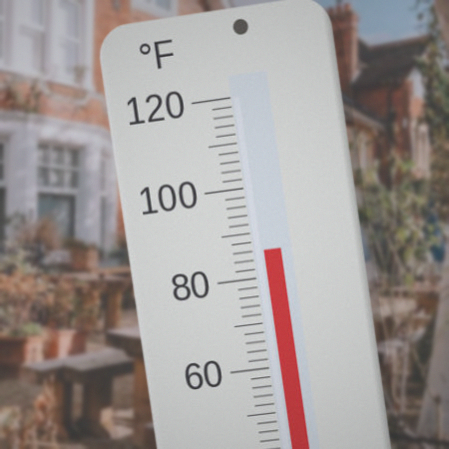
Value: °F 86
